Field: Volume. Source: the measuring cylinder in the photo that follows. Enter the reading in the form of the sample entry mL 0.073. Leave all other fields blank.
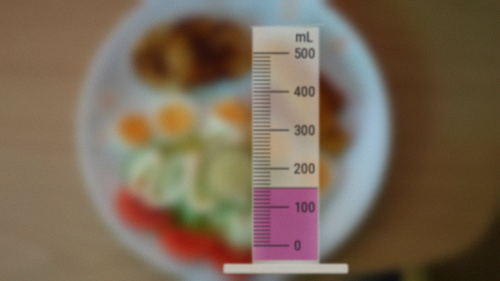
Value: mL 150
